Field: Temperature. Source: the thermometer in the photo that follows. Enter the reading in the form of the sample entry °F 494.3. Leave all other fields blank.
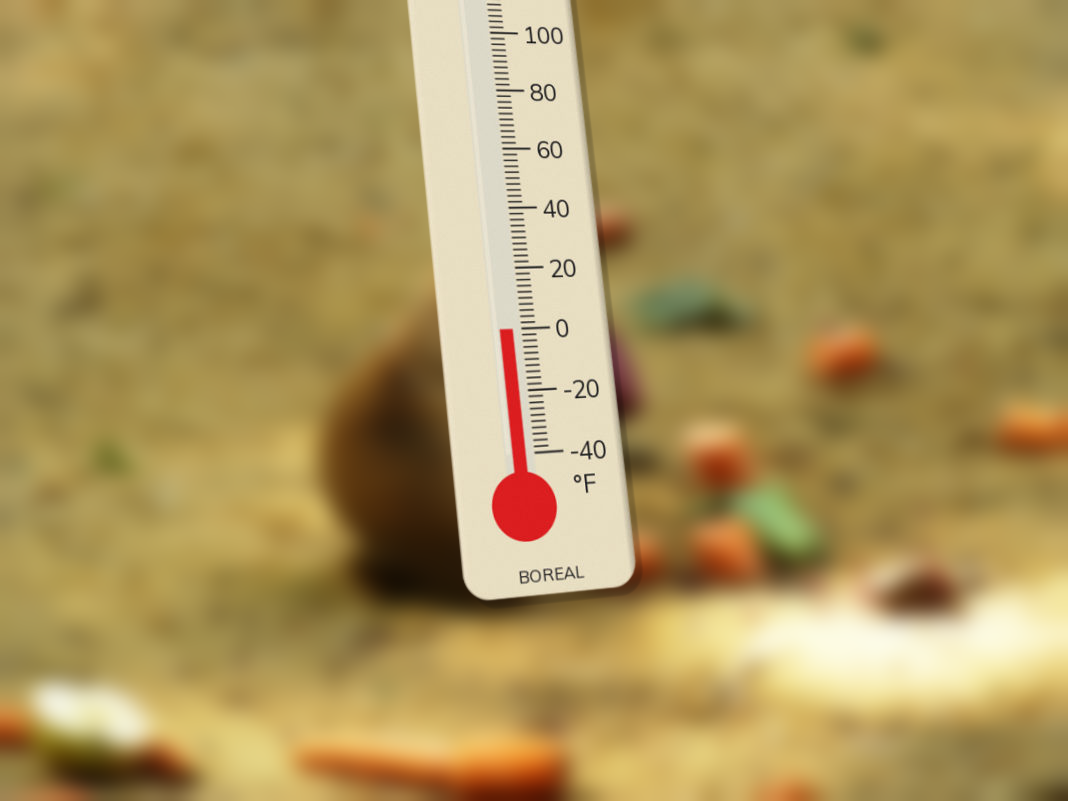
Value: °F 0
